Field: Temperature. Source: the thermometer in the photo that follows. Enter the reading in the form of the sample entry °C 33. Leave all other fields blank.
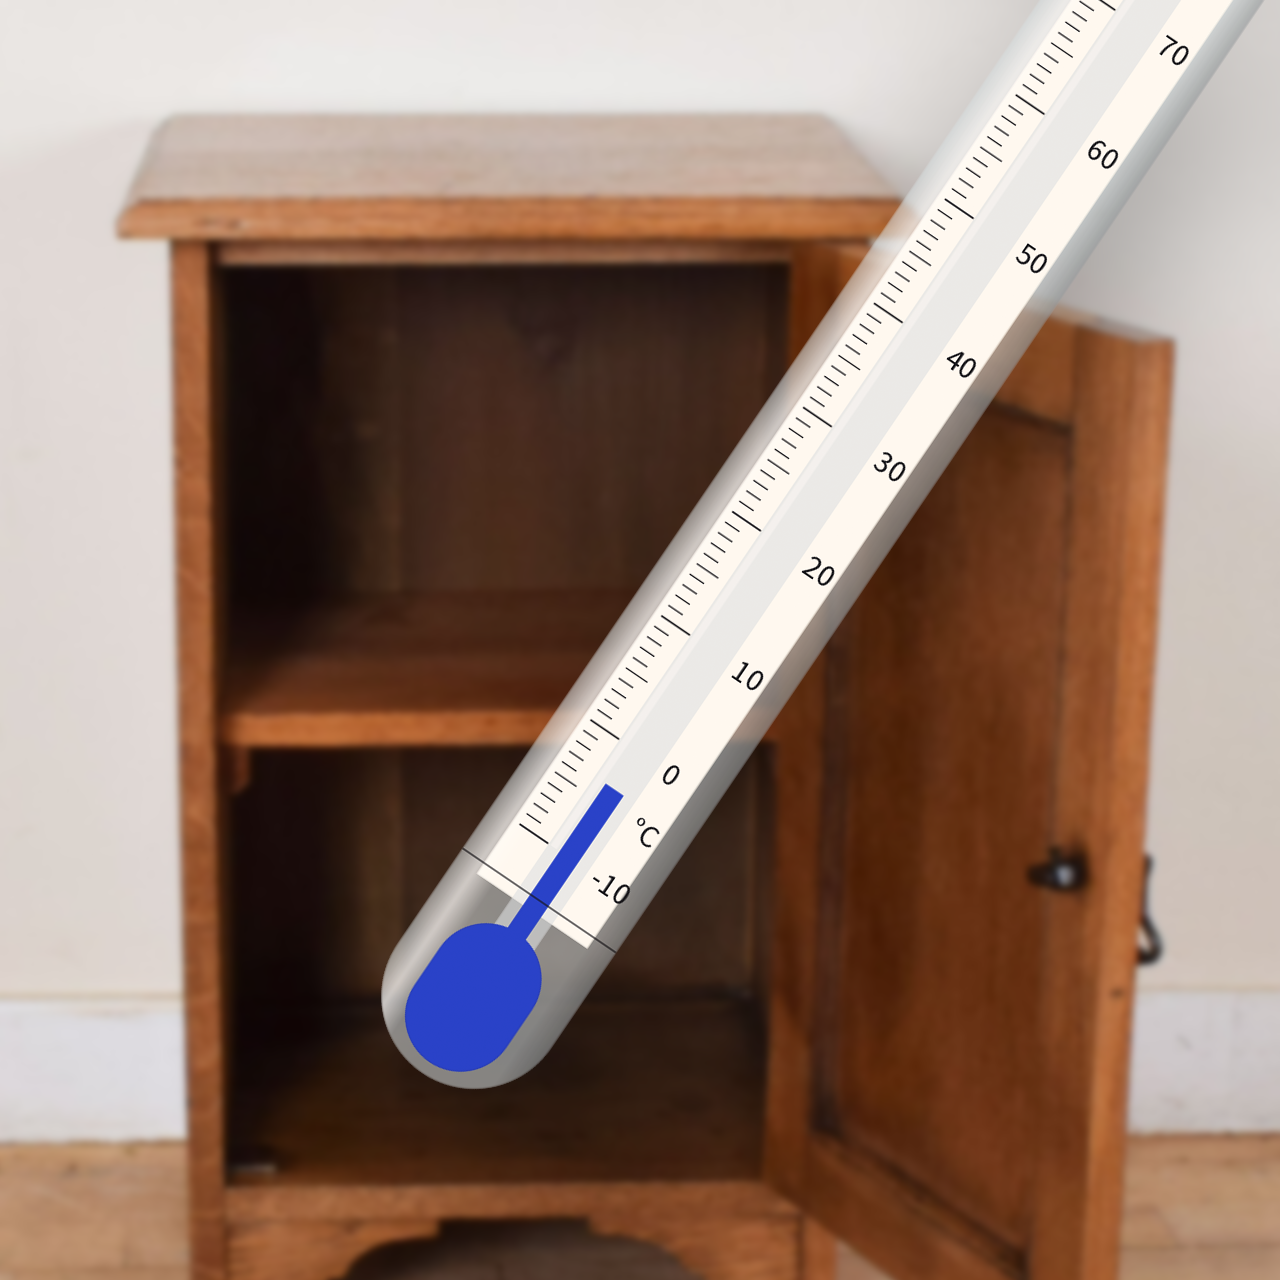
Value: °C -3.5
